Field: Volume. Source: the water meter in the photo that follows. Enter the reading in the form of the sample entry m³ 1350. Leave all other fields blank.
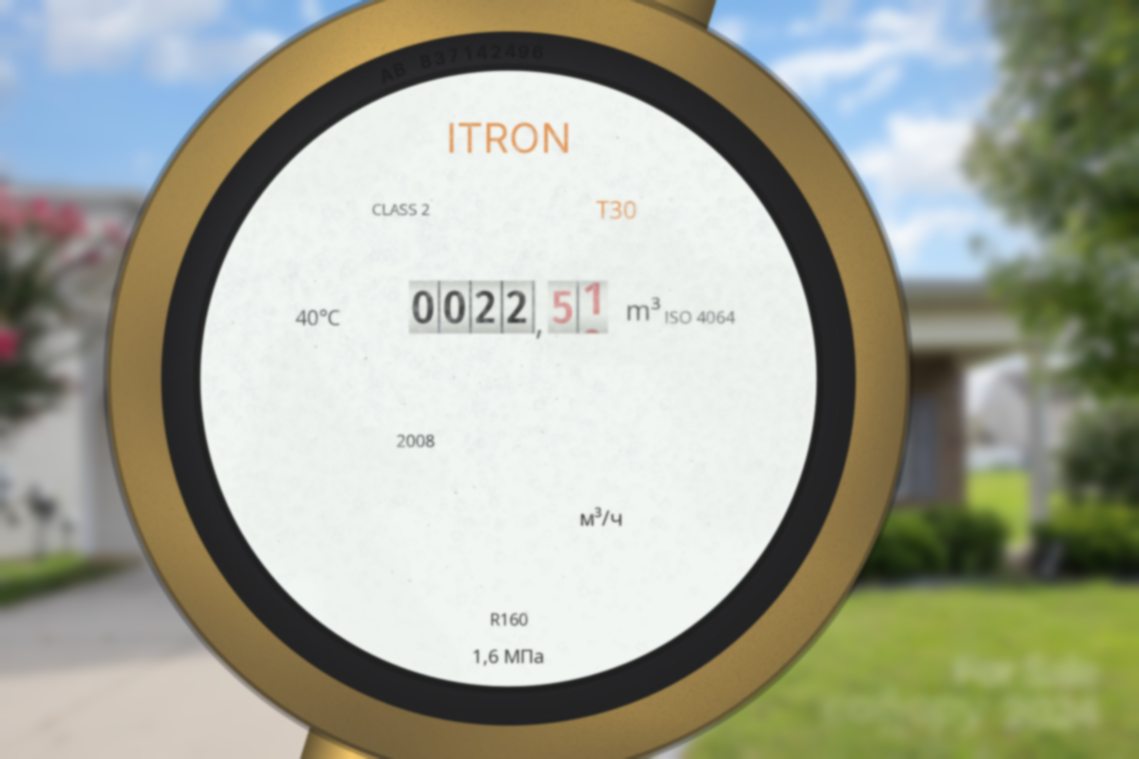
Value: m³ 22.51
